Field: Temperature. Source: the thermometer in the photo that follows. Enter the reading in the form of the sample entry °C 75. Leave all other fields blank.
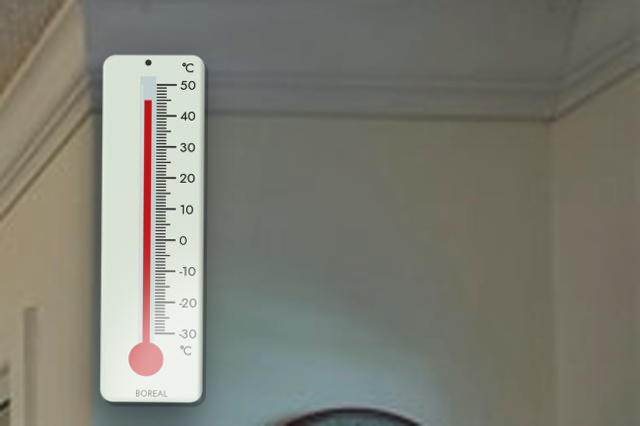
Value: °C 45
